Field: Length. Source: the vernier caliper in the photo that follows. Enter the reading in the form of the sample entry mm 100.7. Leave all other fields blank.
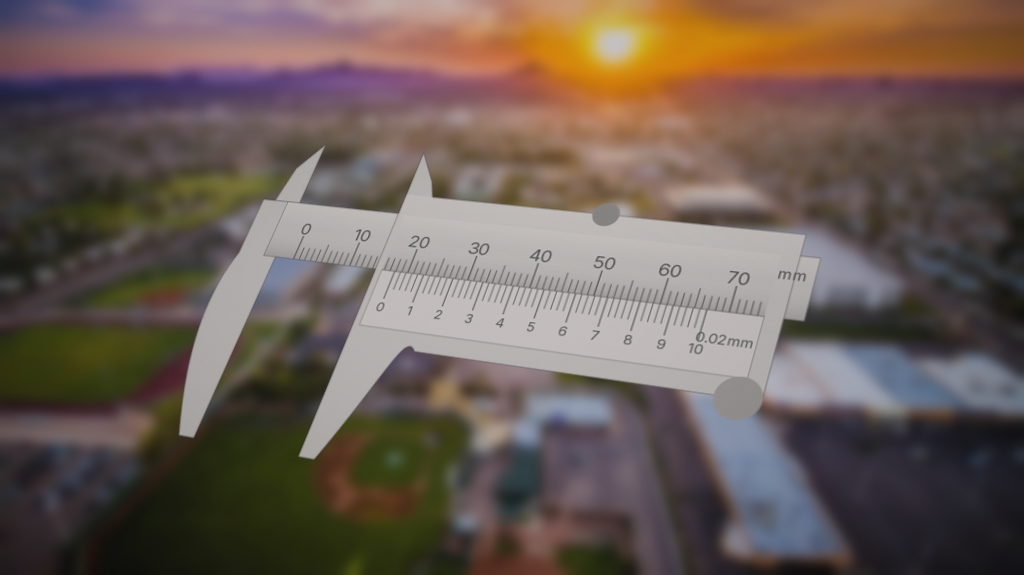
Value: mm 17.8
